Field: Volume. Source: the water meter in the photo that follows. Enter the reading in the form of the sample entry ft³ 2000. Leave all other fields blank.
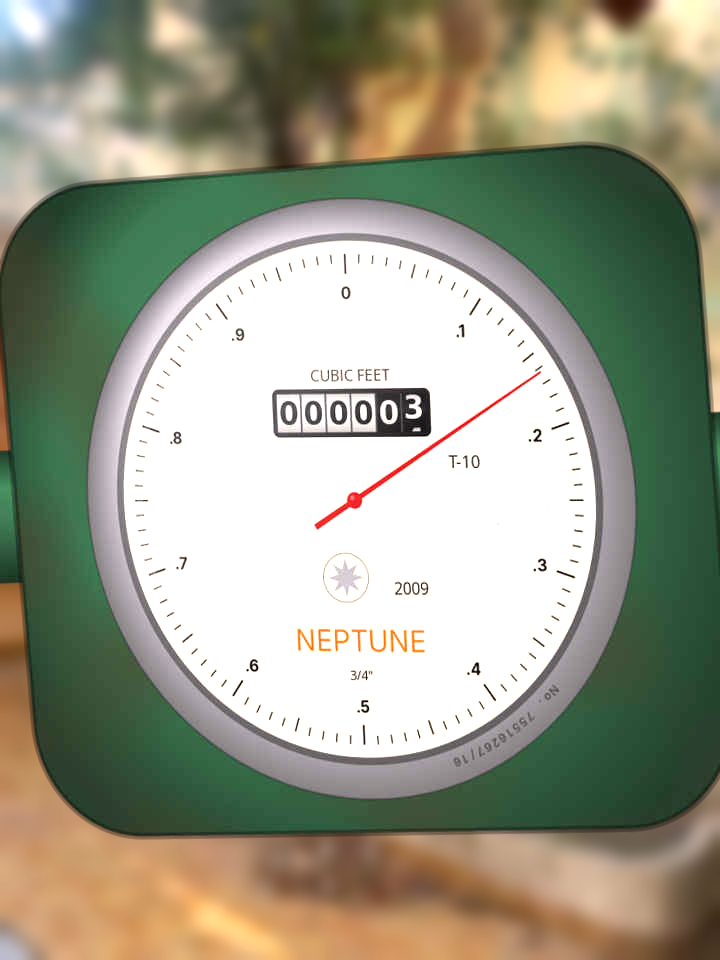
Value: ft³ 3.16
